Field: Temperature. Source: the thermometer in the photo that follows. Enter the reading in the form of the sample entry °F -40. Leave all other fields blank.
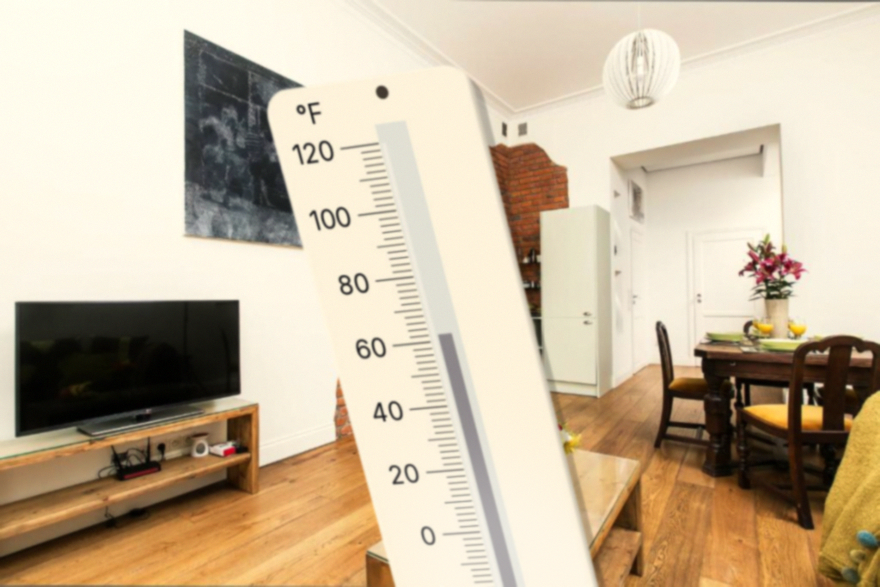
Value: °F 62
